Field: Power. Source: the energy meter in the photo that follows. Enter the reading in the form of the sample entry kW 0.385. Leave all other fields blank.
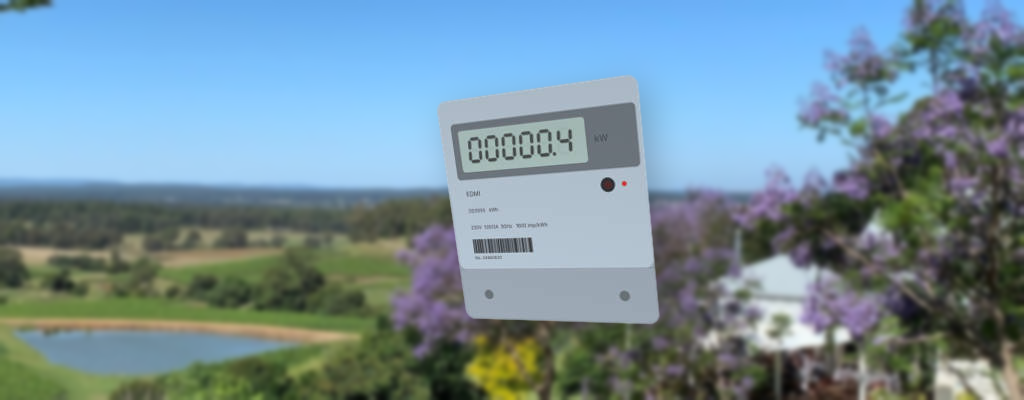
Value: kW 0.4
